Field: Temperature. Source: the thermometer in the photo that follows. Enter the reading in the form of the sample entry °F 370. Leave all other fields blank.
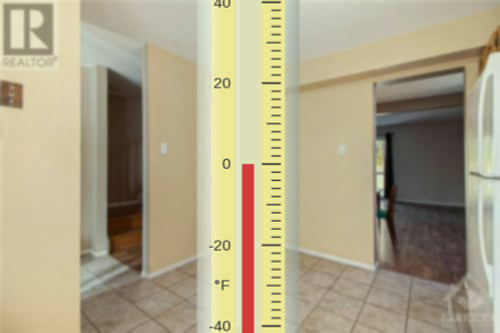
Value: °F 0
